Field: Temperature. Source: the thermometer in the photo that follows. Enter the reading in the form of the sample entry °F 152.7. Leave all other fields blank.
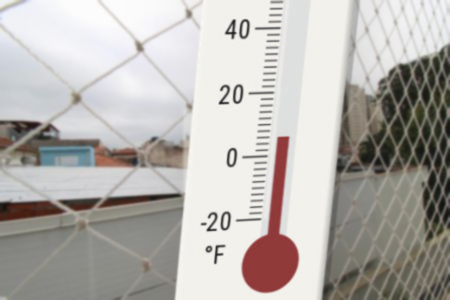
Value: °F 6
